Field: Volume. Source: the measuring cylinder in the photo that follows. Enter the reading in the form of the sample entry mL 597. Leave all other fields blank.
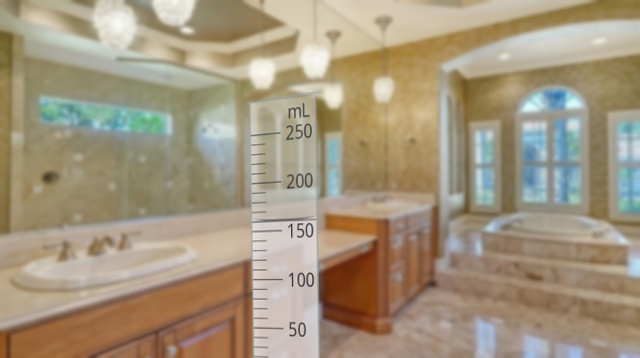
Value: mL 160
